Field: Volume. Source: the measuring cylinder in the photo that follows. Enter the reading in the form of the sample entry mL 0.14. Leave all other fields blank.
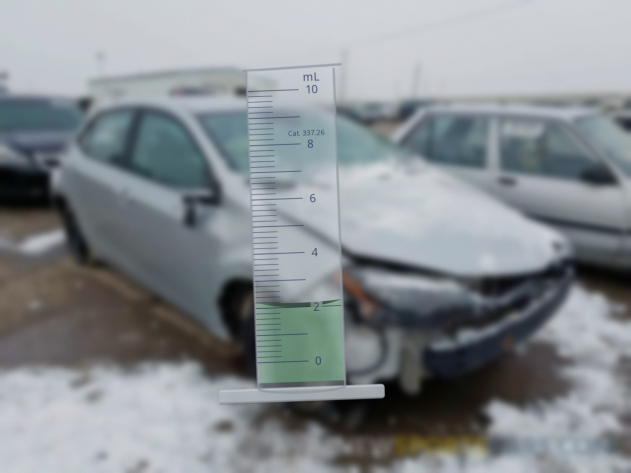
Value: mL 2
